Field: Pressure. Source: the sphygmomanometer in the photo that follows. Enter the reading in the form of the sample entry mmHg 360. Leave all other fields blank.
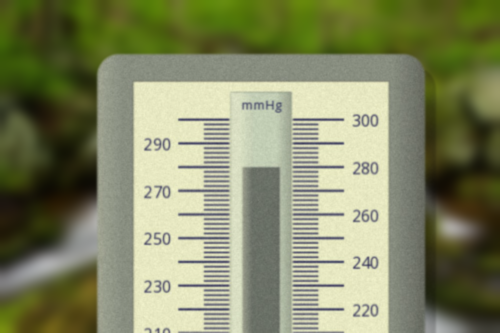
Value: mmHg 280
